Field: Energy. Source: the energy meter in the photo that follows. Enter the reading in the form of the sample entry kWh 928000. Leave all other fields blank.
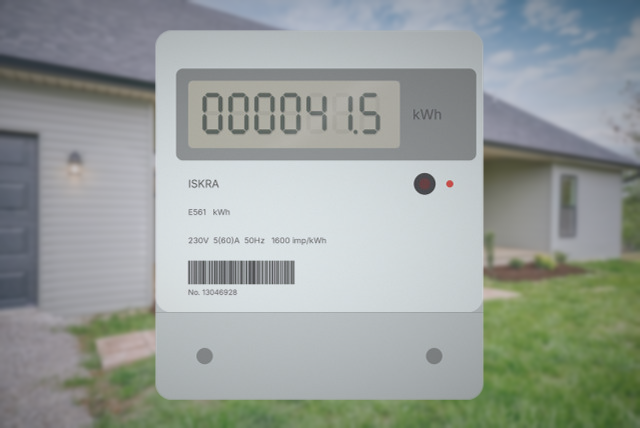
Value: kWh 41.5
